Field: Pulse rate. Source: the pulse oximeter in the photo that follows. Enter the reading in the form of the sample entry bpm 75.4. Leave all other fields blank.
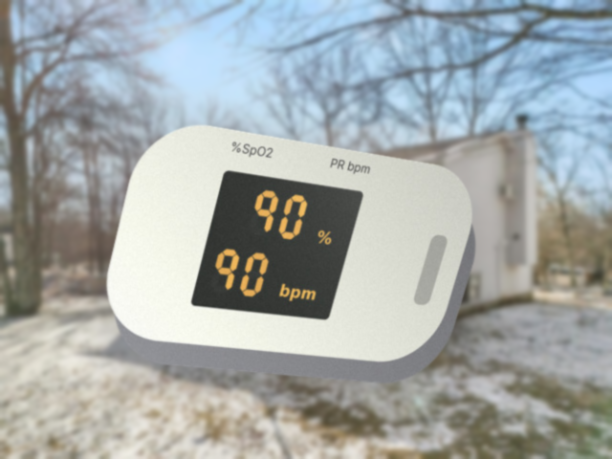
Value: bpm 90
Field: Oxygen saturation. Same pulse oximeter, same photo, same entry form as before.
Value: % 90
